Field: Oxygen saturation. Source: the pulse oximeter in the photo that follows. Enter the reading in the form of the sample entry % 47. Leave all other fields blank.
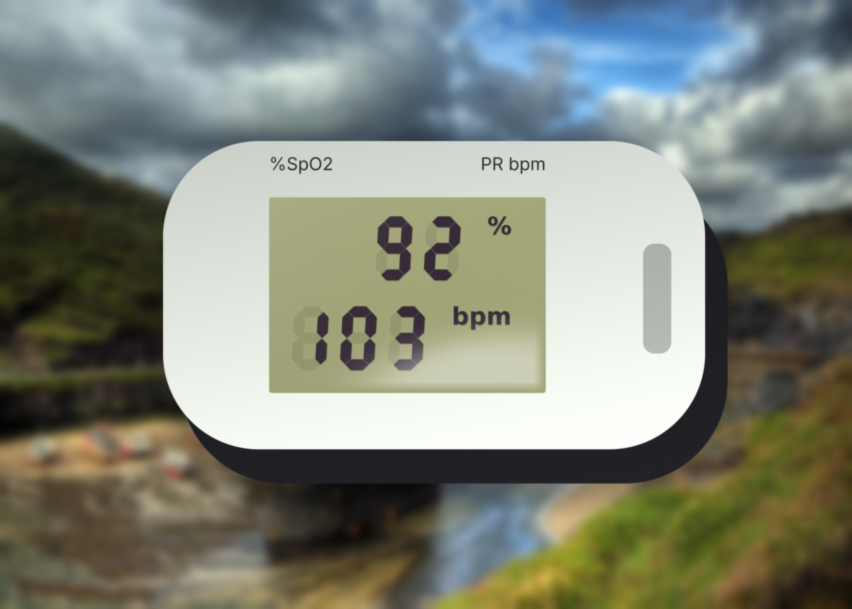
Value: % 92
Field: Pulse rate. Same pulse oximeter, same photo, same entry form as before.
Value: bpm 103
